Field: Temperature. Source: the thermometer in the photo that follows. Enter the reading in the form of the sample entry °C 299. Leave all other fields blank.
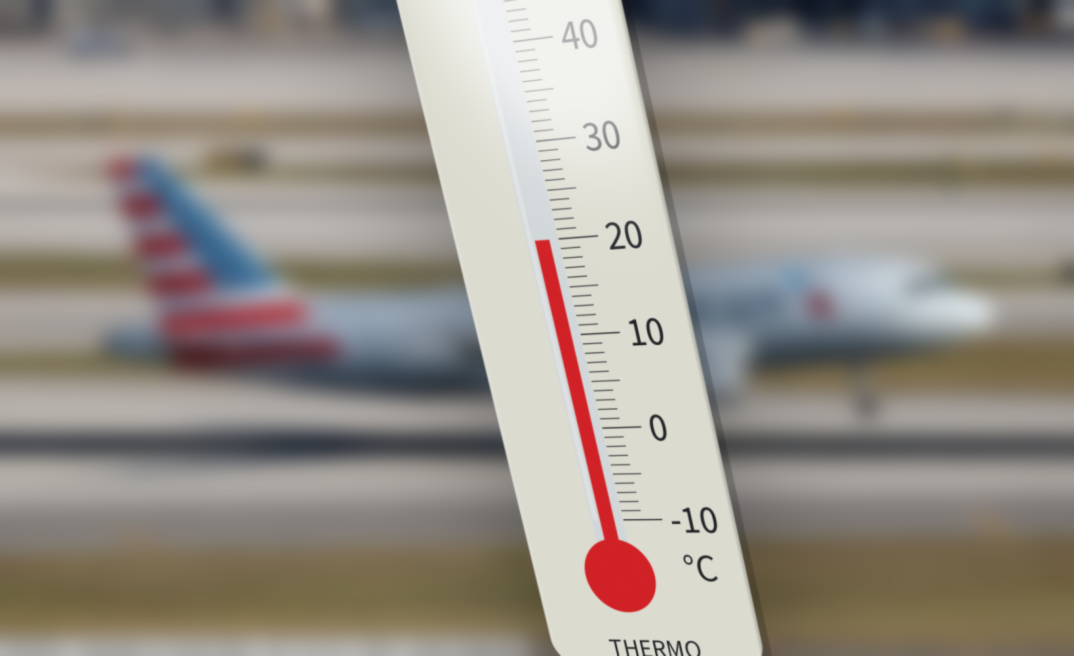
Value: °C 20
